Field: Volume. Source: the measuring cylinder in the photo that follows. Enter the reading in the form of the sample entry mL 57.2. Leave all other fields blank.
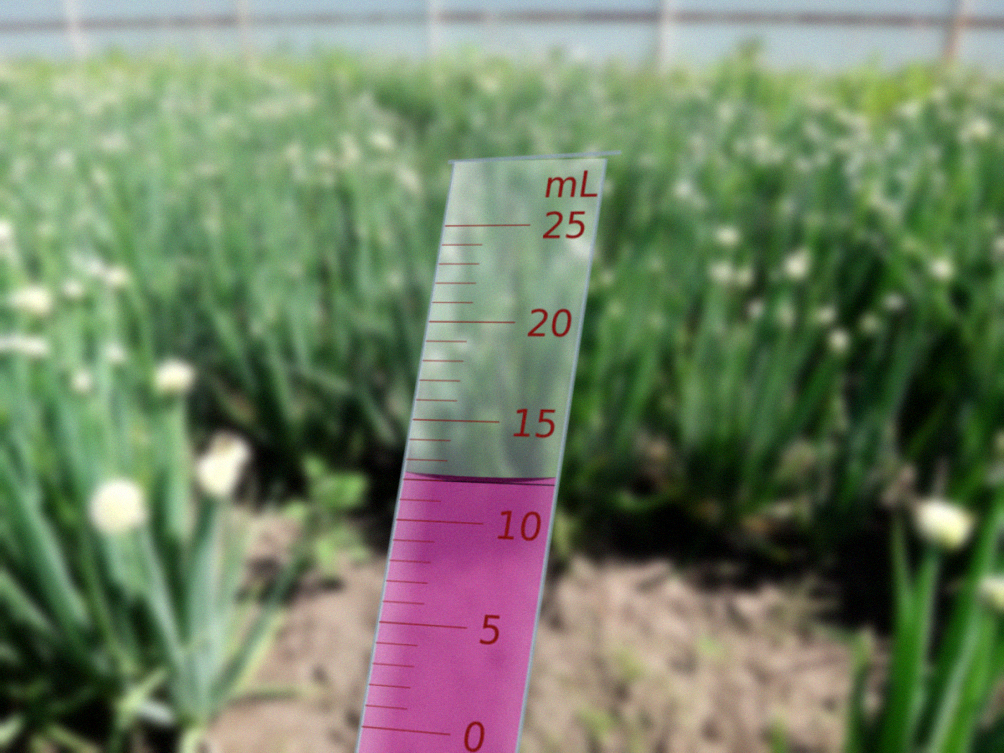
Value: mL 12
